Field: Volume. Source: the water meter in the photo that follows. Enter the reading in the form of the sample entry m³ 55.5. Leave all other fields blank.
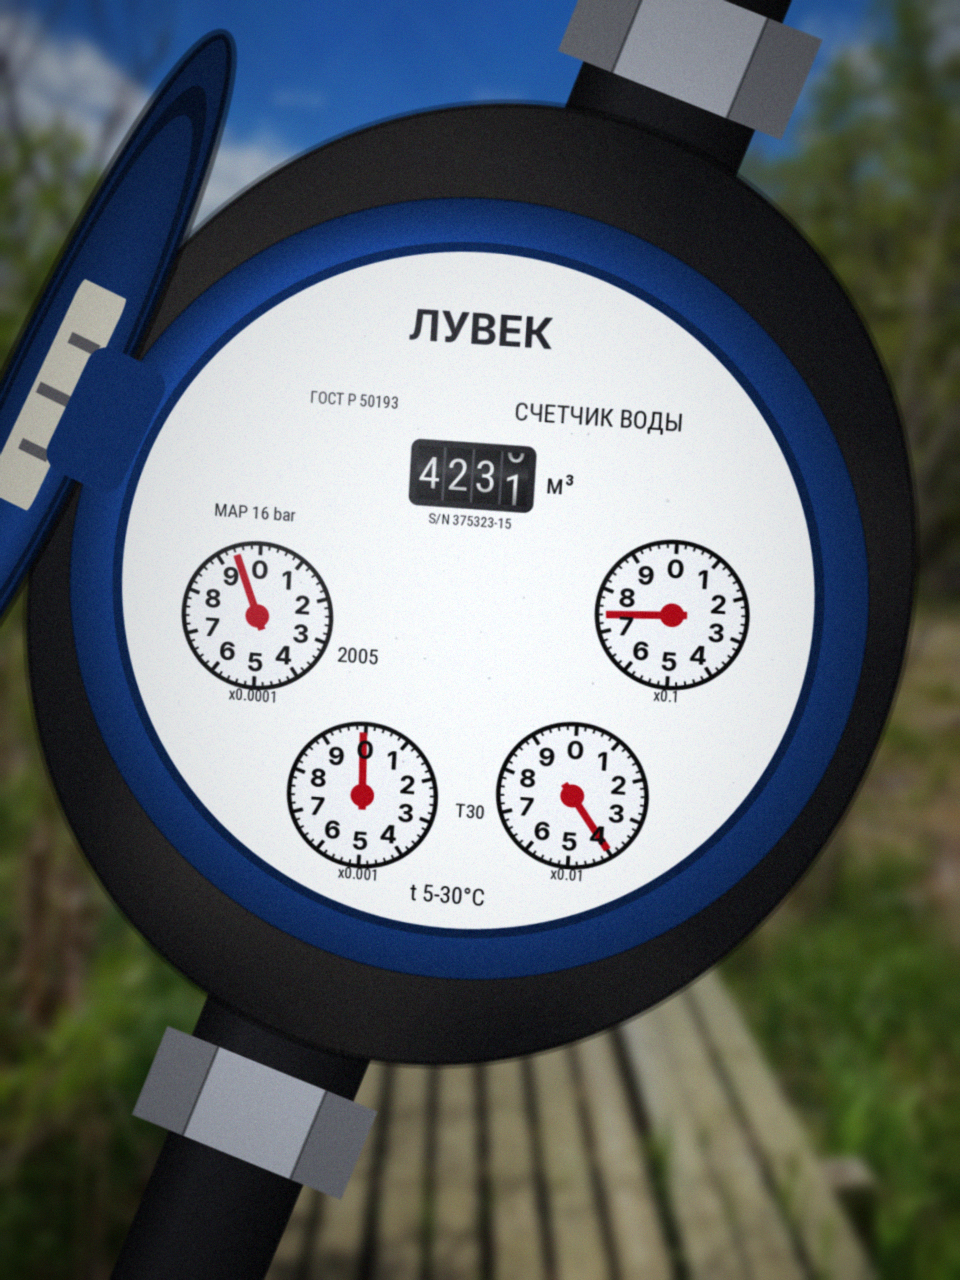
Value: m³ 4230.7399
